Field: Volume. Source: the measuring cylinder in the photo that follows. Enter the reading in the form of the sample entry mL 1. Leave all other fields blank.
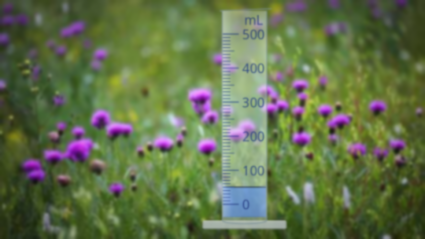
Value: mL 50
